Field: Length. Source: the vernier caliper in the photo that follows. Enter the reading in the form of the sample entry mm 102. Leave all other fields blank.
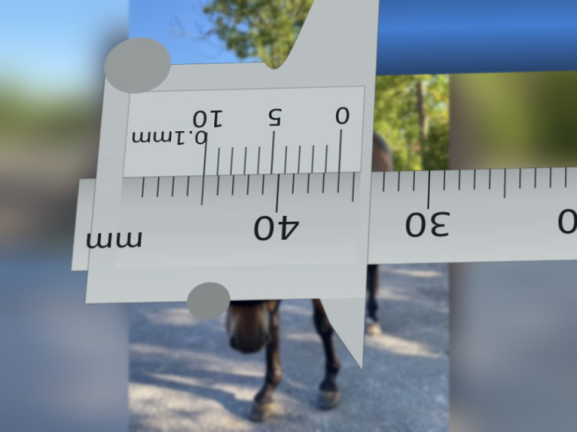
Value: mm 36.0
